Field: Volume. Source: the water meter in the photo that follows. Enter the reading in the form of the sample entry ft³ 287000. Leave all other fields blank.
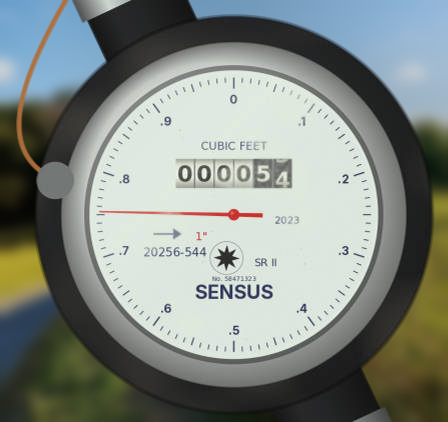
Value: ft³ 53.75
